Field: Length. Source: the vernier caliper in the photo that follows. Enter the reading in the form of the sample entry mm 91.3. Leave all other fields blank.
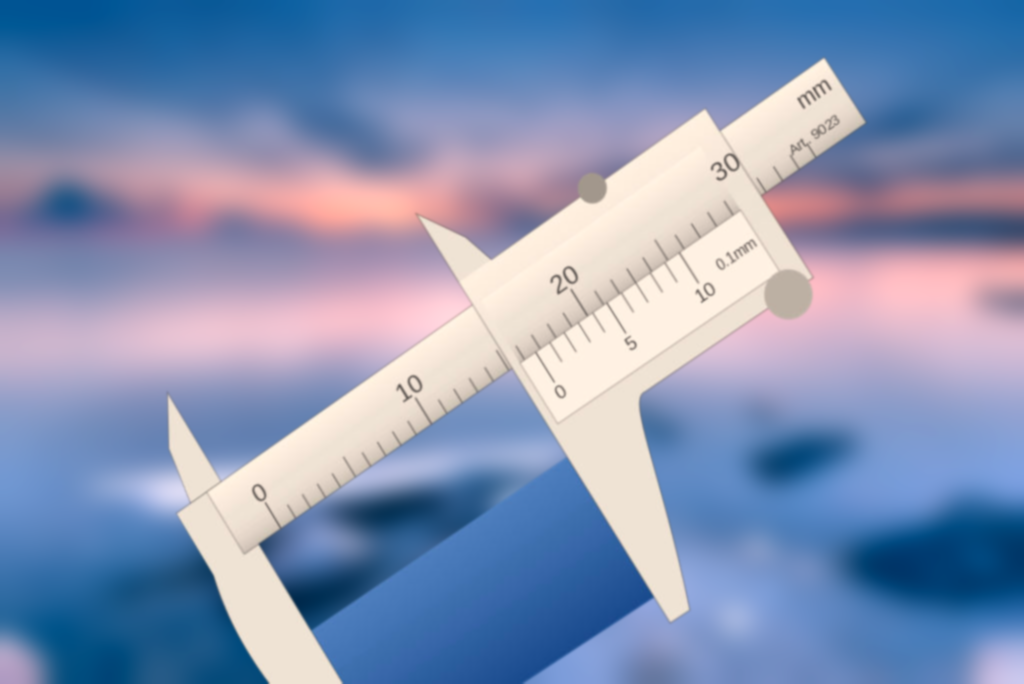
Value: mm 16.7
